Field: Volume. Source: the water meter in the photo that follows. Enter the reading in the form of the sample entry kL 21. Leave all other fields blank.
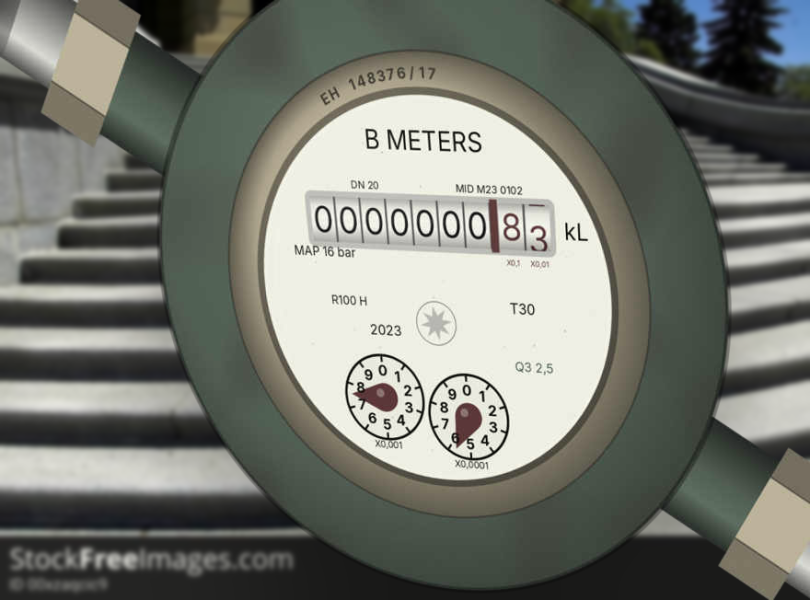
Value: kL 0.8275
